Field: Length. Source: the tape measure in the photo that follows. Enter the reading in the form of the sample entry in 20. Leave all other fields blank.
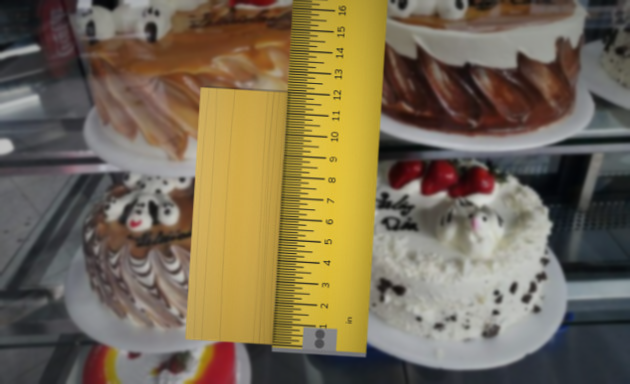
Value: in 12
